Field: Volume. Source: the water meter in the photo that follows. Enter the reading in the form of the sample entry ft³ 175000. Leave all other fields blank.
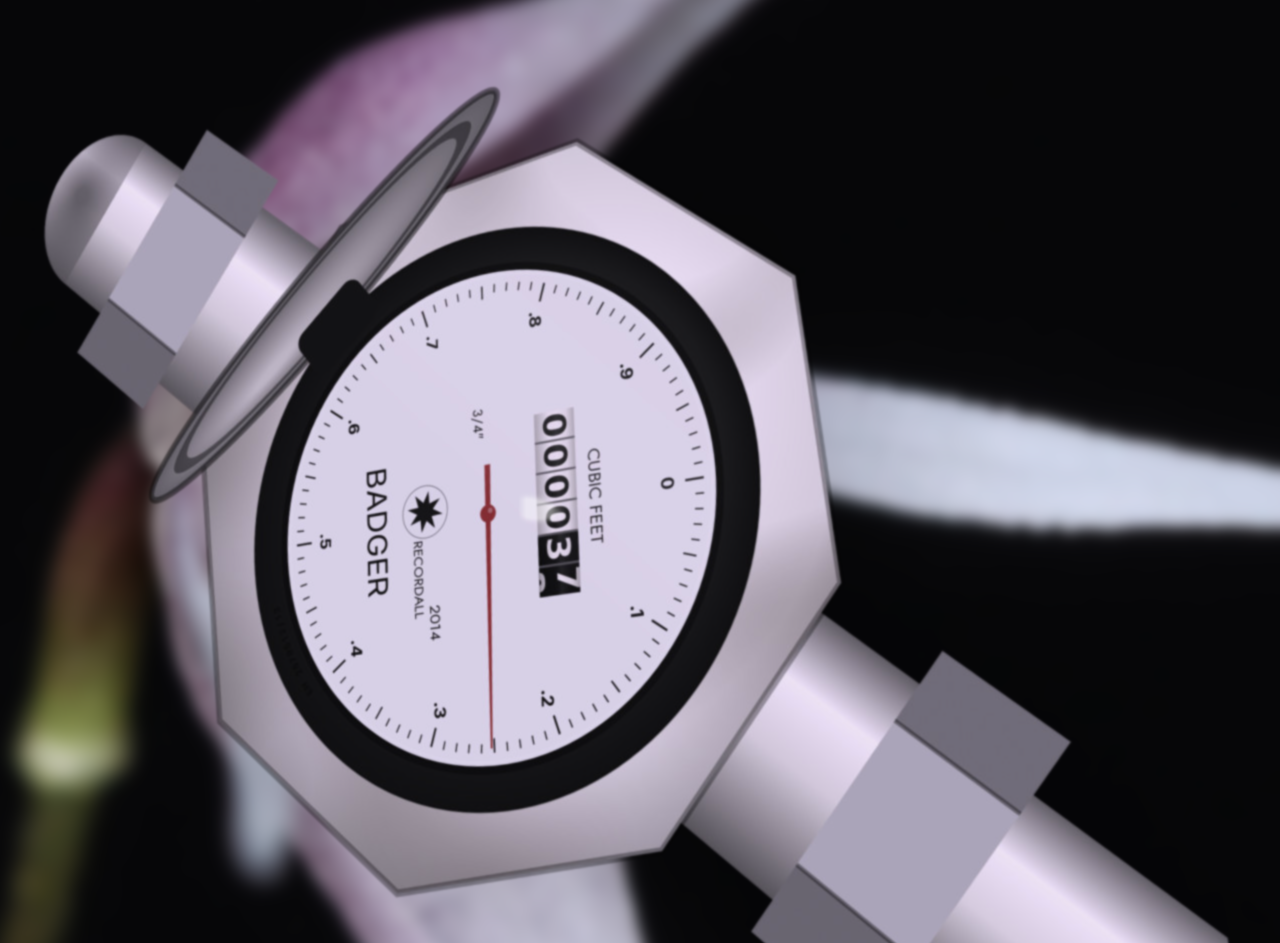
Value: ft³ 37.25
